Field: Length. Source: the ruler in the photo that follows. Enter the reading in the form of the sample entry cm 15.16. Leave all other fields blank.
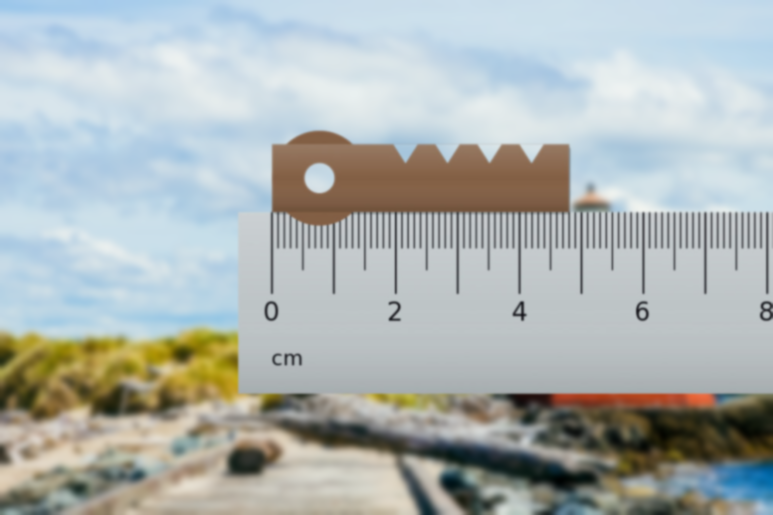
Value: cm 4.8
